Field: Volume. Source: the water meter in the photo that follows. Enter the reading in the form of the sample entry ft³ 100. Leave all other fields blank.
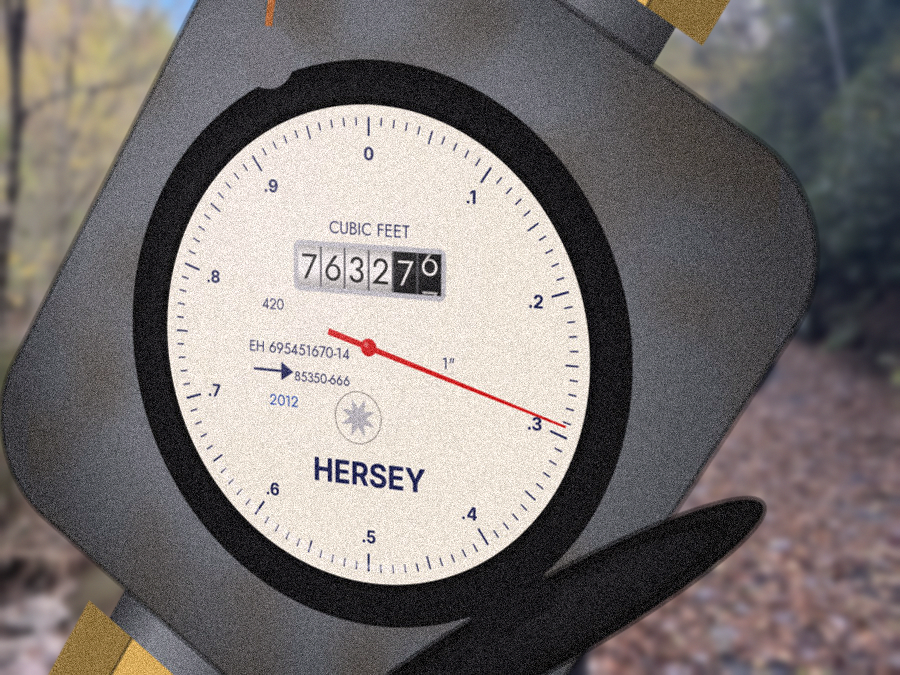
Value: ft³ 763276.29
